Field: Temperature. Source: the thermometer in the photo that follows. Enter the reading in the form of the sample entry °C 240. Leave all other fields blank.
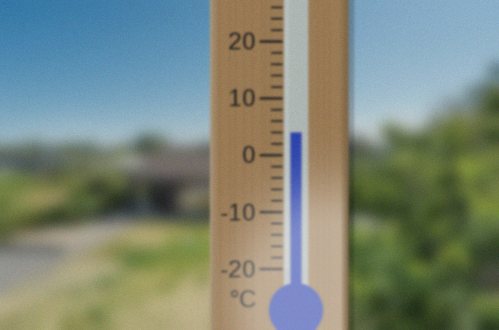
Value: °C 4
